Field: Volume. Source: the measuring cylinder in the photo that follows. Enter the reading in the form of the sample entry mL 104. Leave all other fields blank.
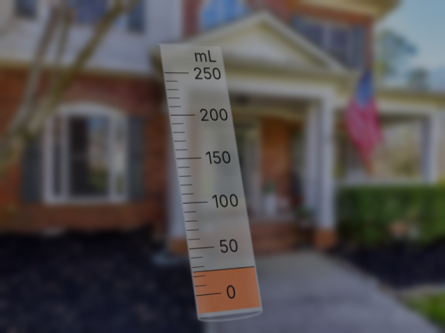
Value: mL 25
